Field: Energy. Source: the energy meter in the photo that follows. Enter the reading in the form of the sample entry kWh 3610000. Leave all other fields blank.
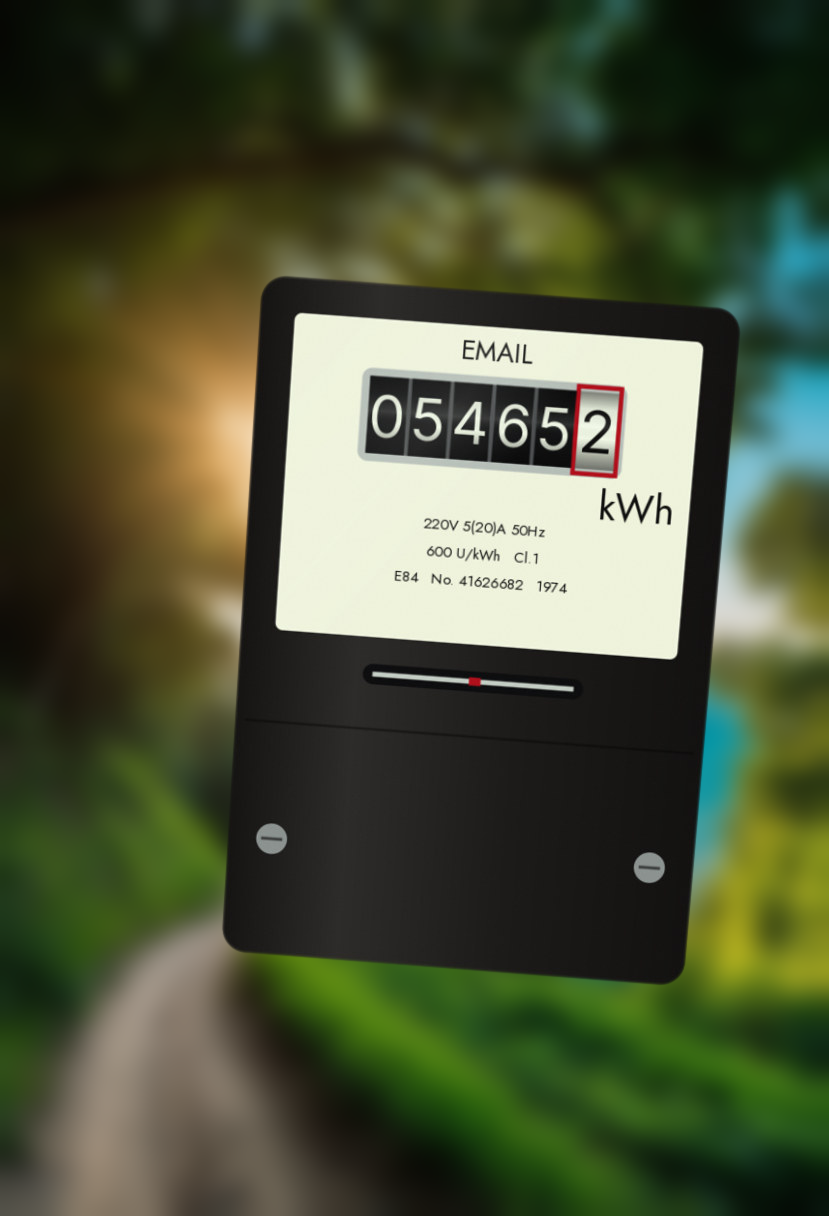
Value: kWh 5465.2
